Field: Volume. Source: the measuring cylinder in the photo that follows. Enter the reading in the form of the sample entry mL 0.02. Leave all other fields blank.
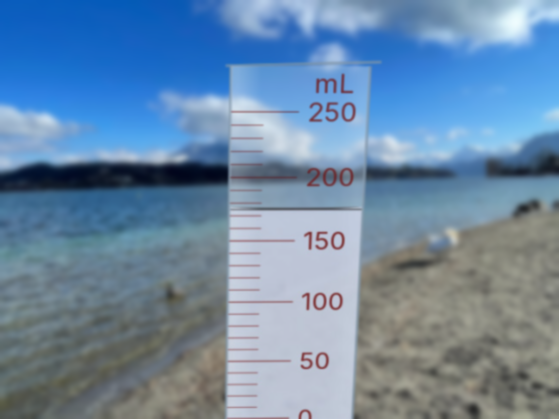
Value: mL 175
